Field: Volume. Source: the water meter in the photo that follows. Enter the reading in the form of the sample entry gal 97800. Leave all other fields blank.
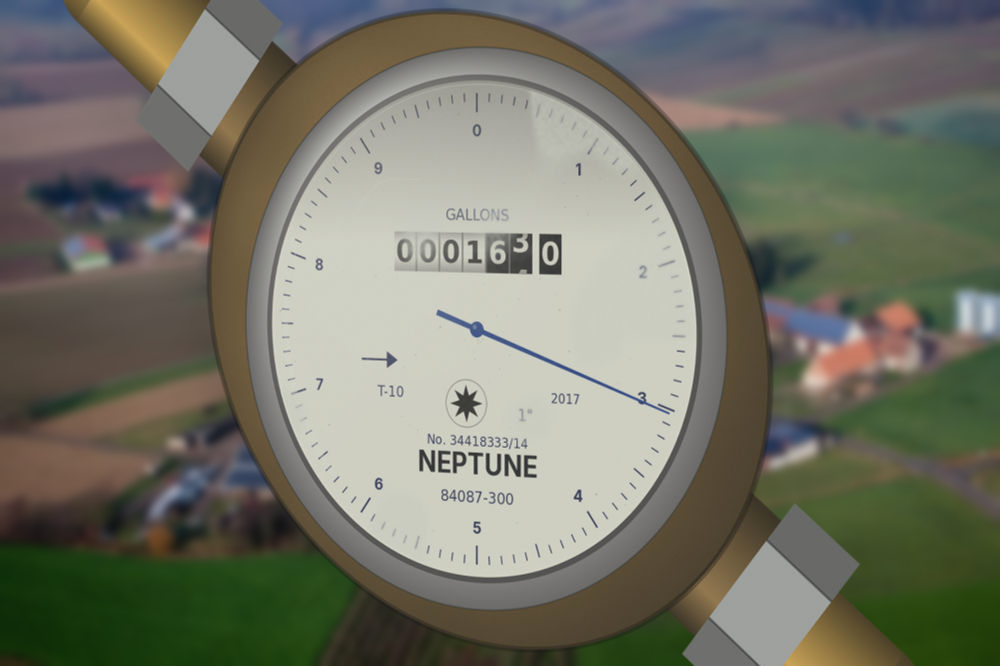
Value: gal 1633.0
